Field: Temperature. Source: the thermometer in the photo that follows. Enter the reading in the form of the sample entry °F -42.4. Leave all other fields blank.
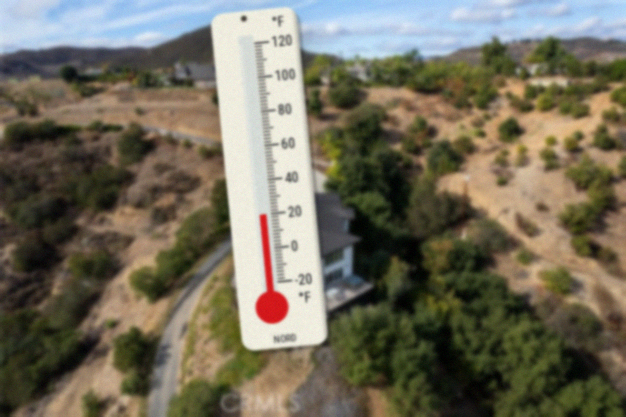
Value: °F 20
